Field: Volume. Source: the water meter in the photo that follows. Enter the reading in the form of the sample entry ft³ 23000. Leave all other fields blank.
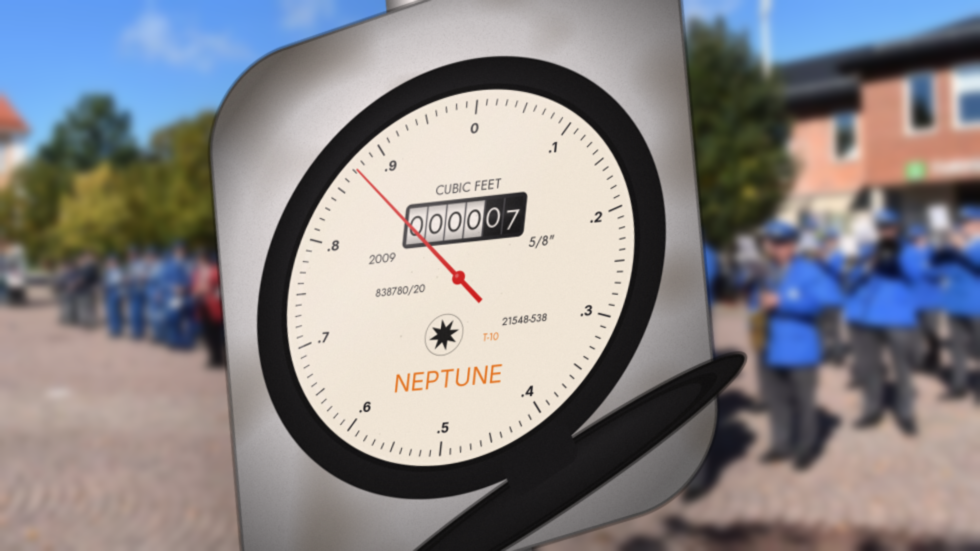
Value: ft³ 6.87
